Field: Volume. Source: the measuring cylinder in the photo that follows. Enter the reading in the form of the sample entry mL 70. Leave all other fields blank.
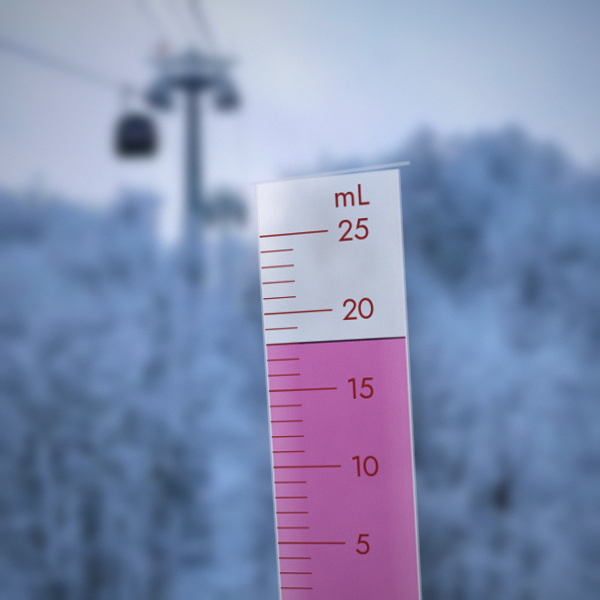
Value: mL 18
